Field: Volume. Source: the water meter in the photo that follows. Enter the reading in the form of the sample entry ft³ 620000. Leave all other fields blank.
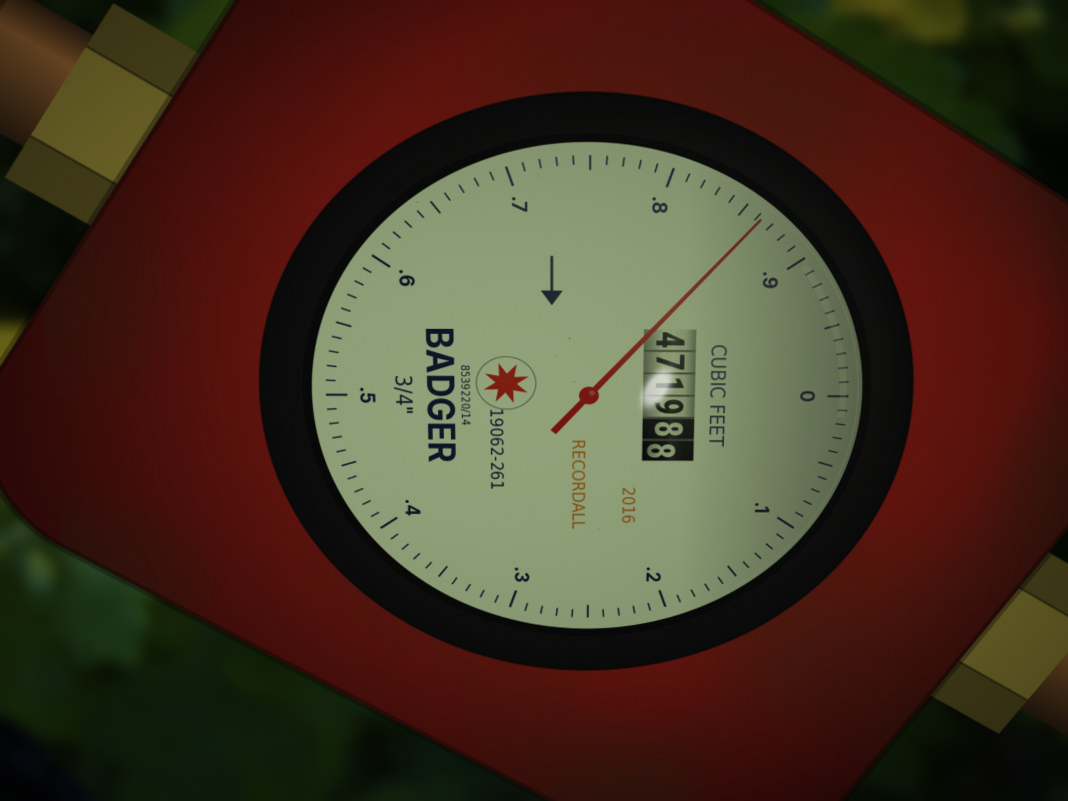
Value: ft³ 471987.86
